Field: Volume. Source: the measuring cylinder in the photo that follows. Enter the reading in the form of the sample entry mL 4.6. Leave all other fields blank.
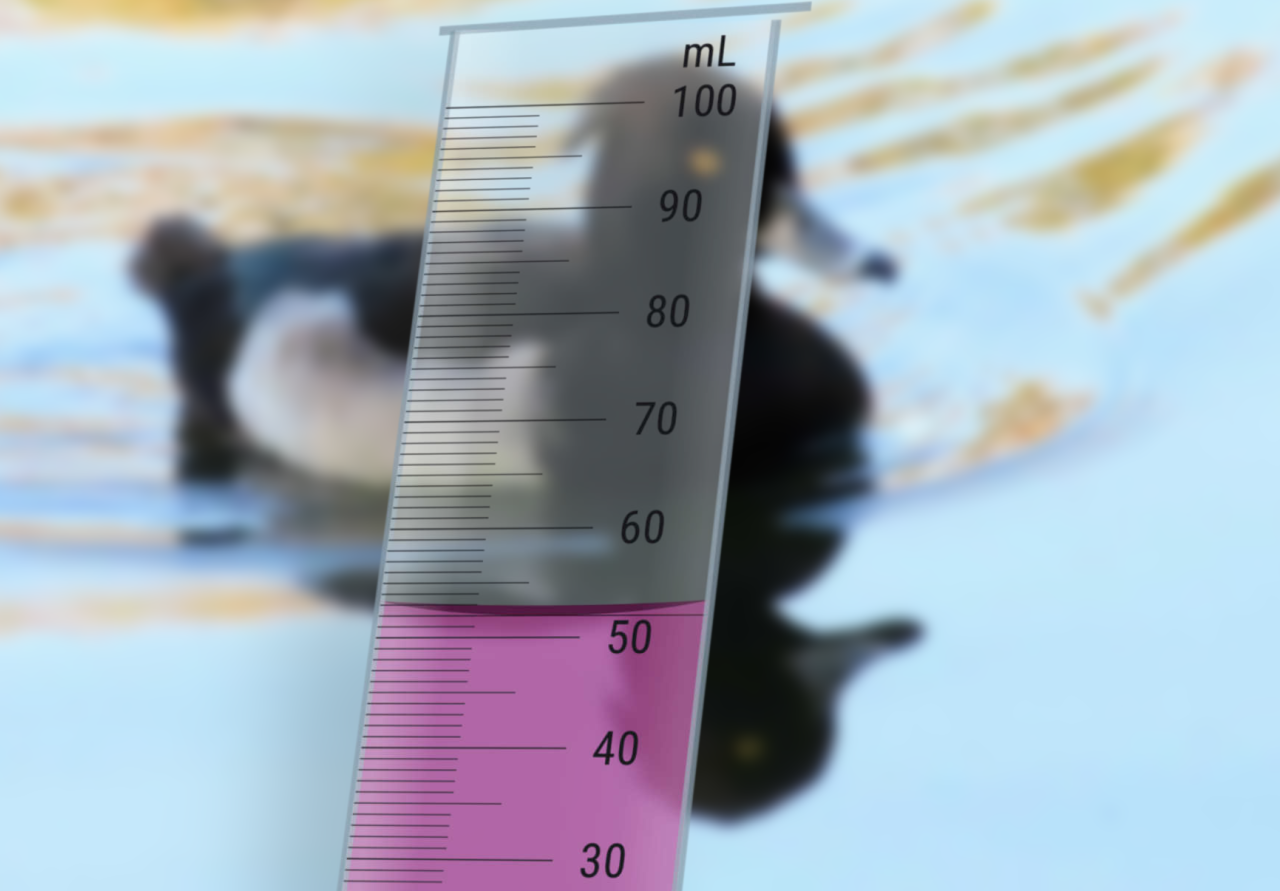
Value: mL 52
